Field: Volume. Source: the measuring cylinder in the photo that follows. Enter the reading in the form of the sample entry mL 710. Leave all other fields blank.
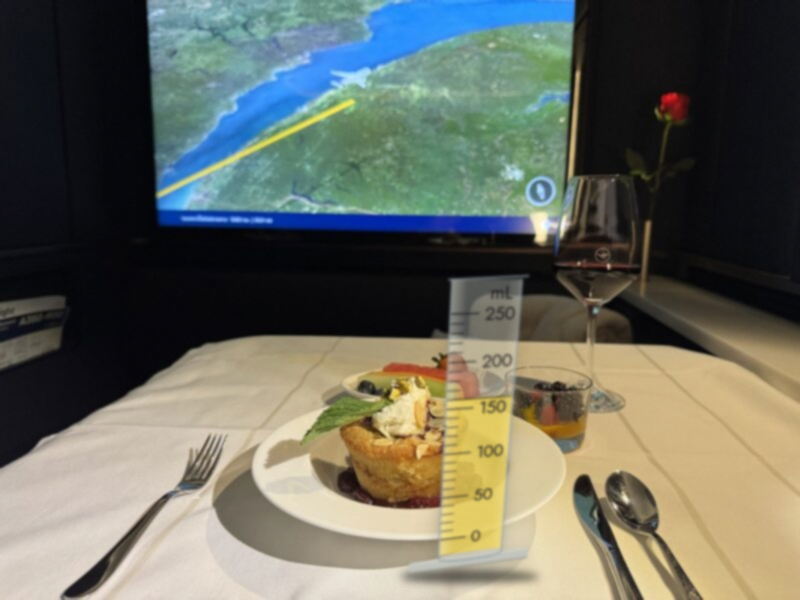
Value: mL 160
